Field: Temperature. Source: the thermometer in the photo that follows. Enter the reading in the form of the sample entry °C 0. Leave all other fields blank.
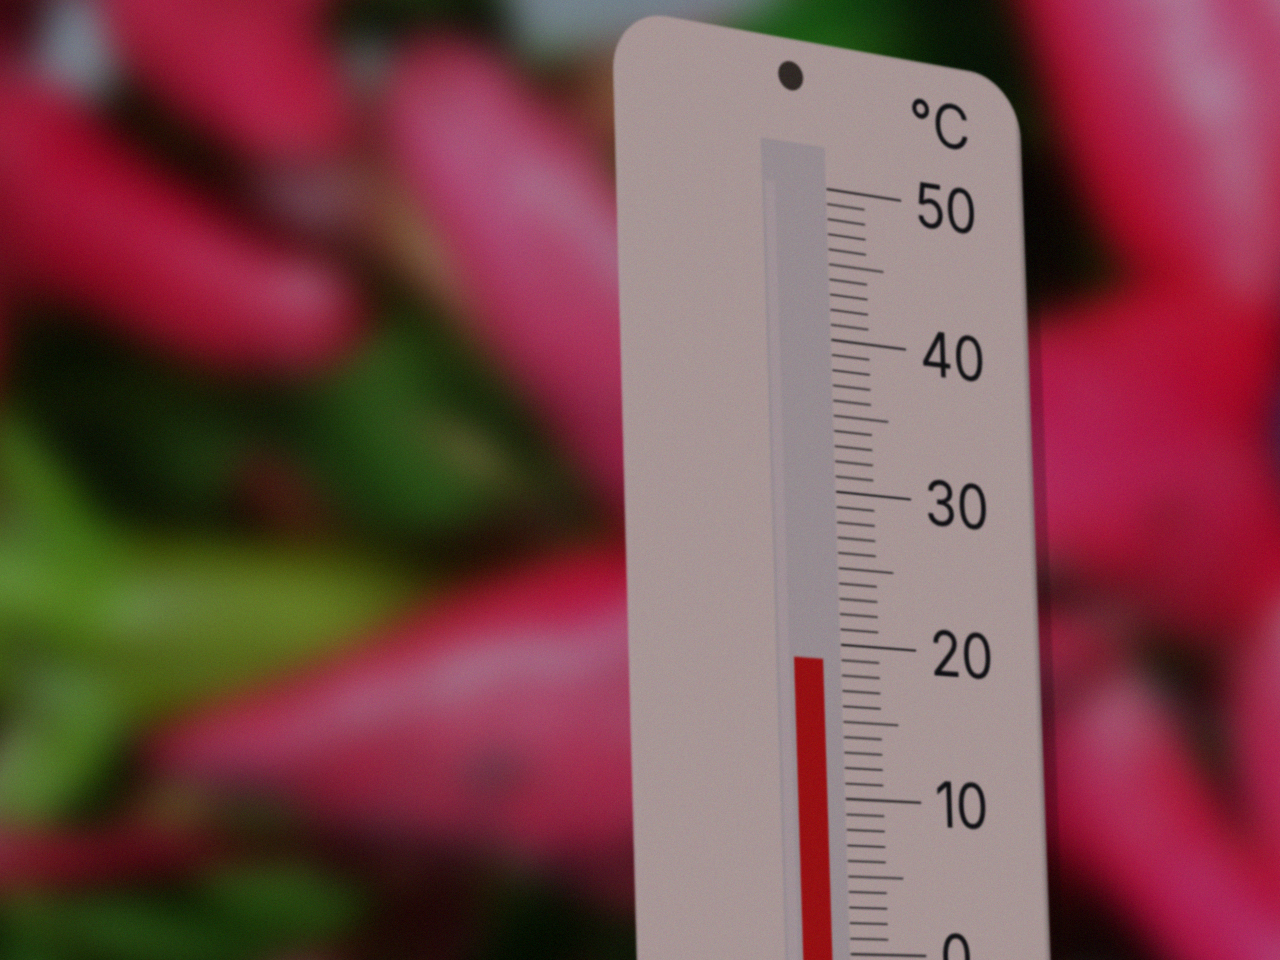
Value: °C 19
